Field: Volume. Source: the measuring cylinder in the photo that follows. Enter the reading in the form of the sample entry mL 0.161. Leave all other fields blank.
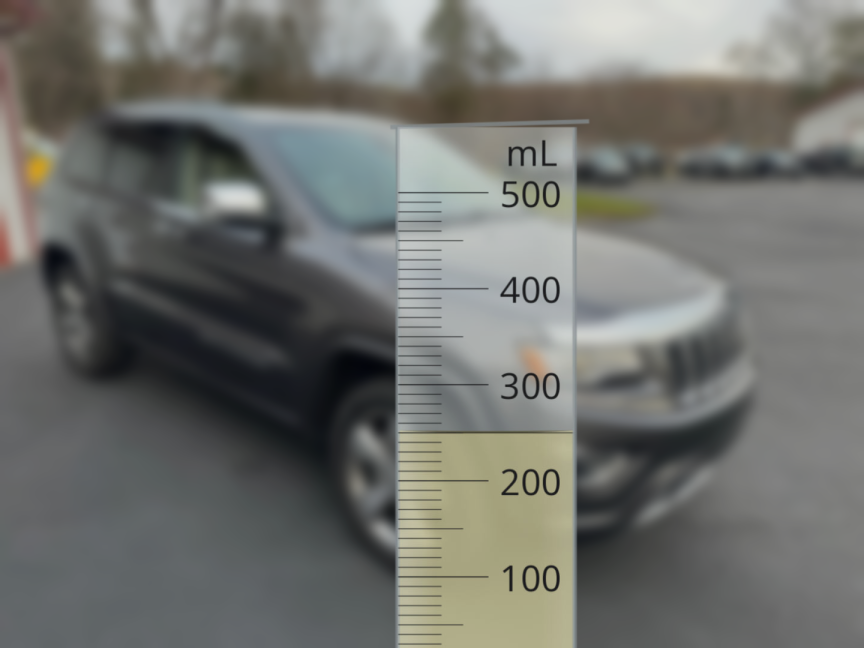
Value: mL 250
